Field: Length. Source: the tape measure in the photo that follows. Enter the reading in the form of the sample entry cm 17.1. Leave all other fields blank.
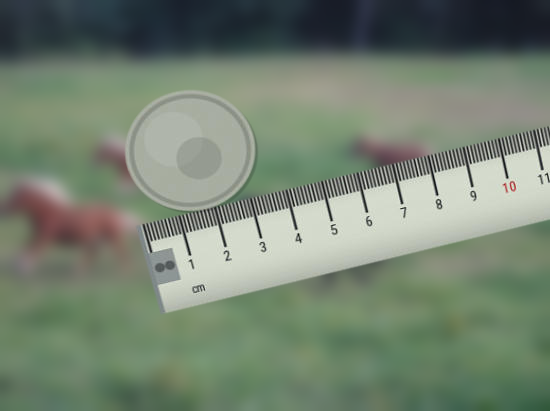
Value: cm 3.5
